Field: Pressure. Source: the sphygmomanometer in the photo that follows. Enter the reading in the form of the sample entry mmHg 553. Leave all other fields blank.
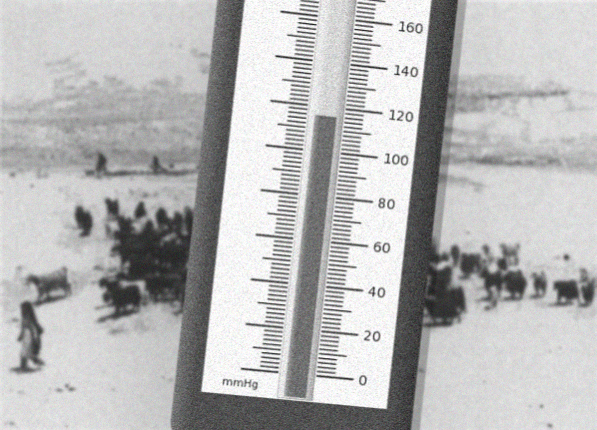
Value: mmHg 116
